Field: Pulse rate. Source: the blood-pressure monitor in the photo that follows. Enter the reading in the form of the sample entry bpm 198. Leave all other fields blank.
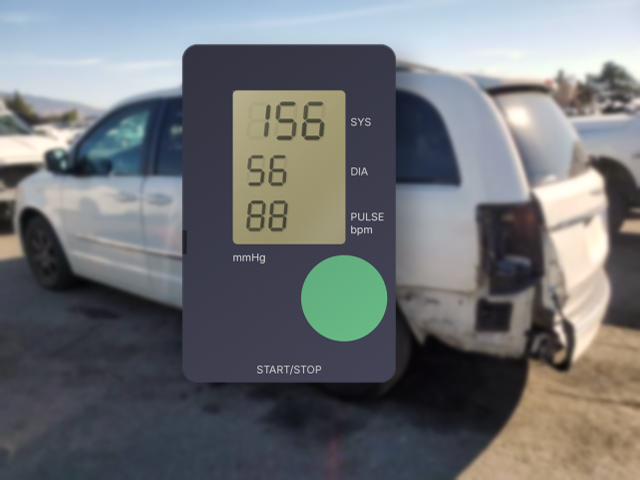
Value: bpm 88
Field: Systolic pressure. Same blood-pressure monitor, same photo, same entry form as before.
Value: mmHg 156
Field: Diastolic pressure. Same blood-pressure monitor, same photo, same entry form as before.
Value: mmHg 56
